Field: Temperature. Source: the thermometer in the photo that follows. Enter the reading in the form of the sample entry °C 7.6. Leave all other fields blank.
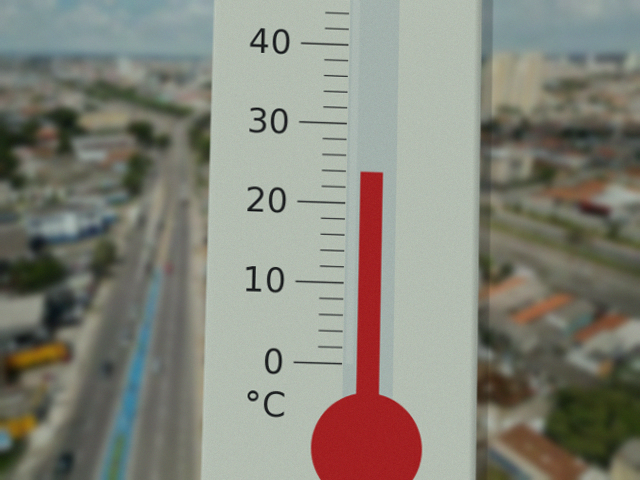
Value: °C 24
